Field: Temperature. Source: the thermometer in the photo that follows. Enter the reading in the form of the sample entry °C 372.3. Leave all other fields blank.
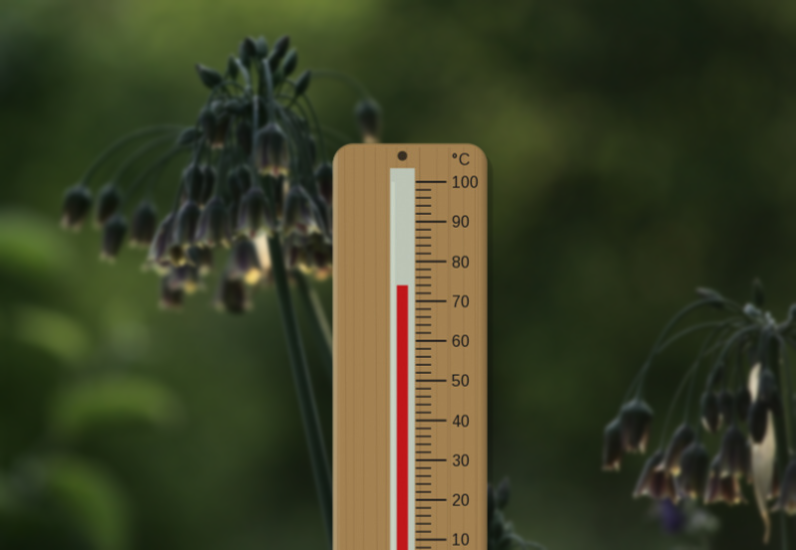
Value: °C 74
